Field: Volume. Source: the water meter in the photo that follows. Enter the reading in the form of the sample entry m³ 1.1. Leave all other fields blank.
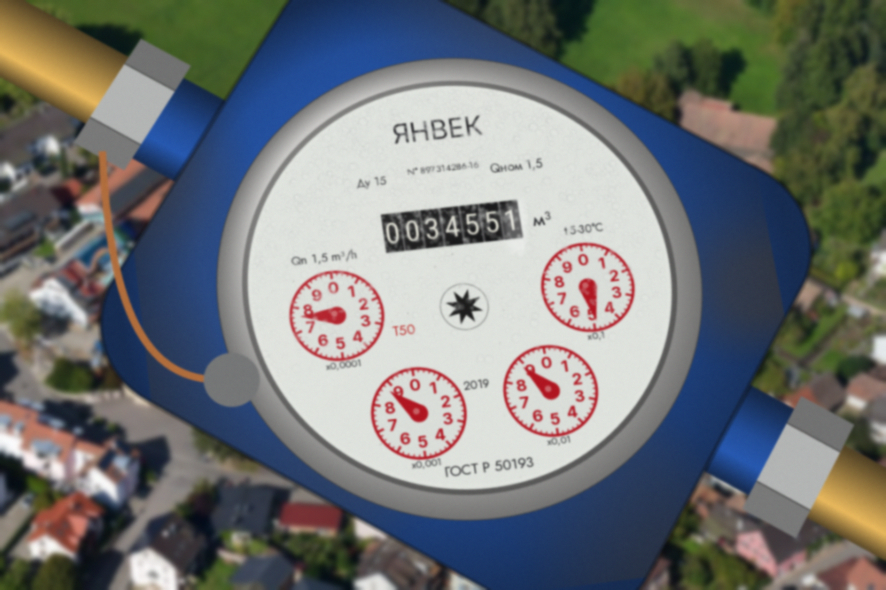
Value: m³ 34551.4887
